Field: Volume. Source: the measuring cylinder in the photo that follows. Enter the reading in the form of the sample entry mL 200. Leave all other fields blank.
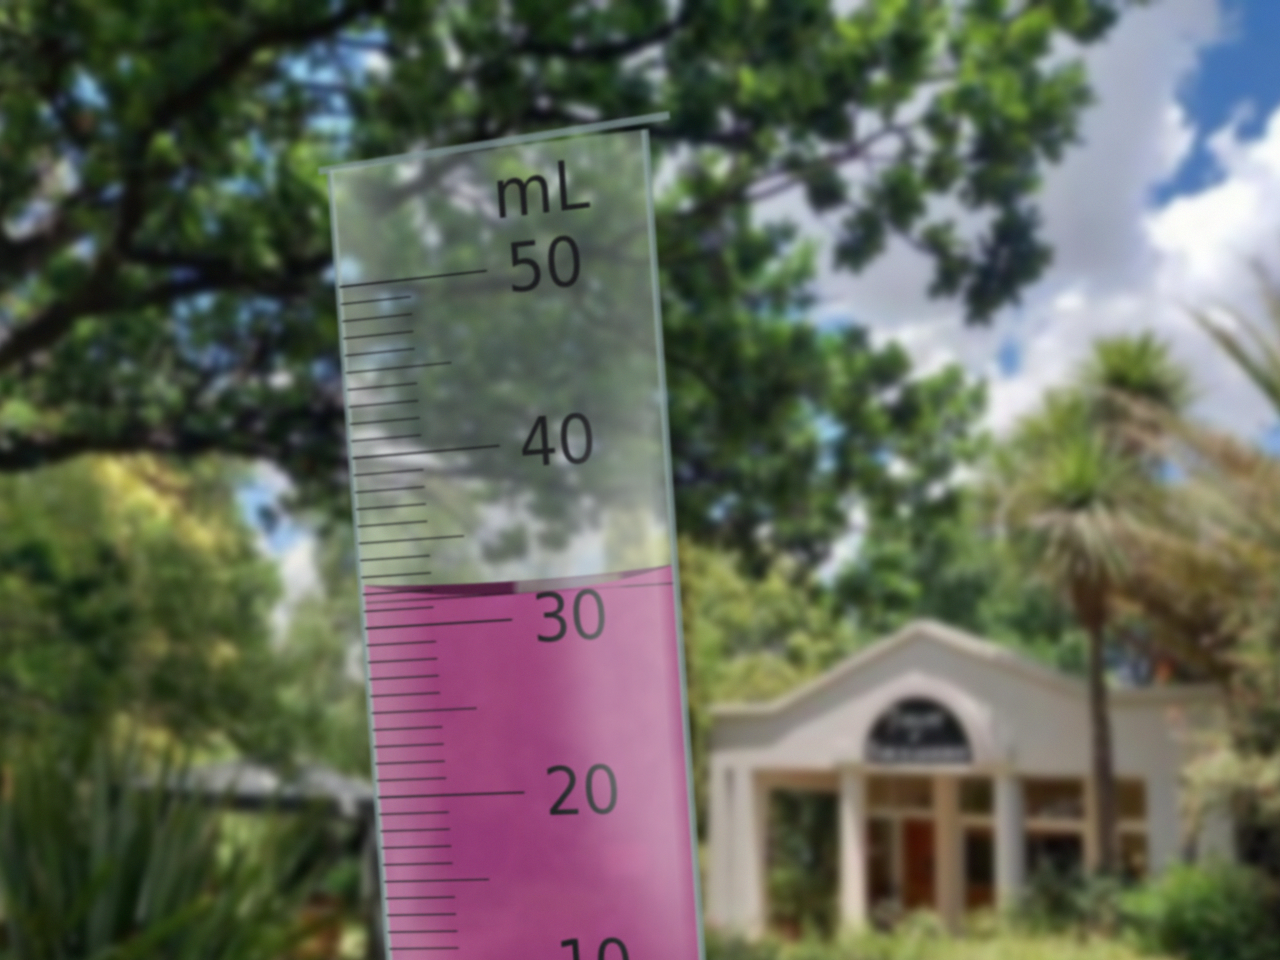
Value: mL 31.5
